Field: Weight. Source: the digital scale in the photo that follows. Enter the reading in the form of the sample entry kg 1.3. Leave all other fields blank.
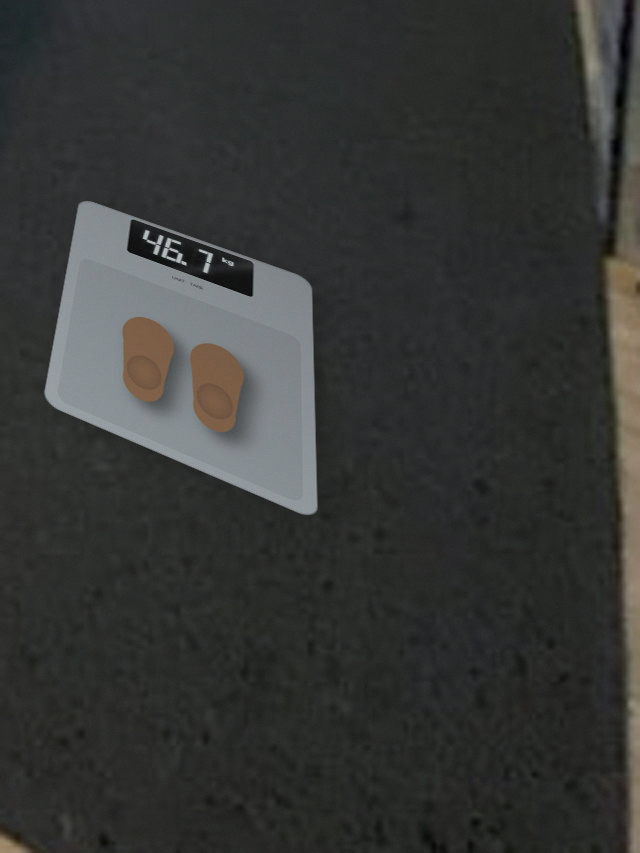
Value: kg 46.7
